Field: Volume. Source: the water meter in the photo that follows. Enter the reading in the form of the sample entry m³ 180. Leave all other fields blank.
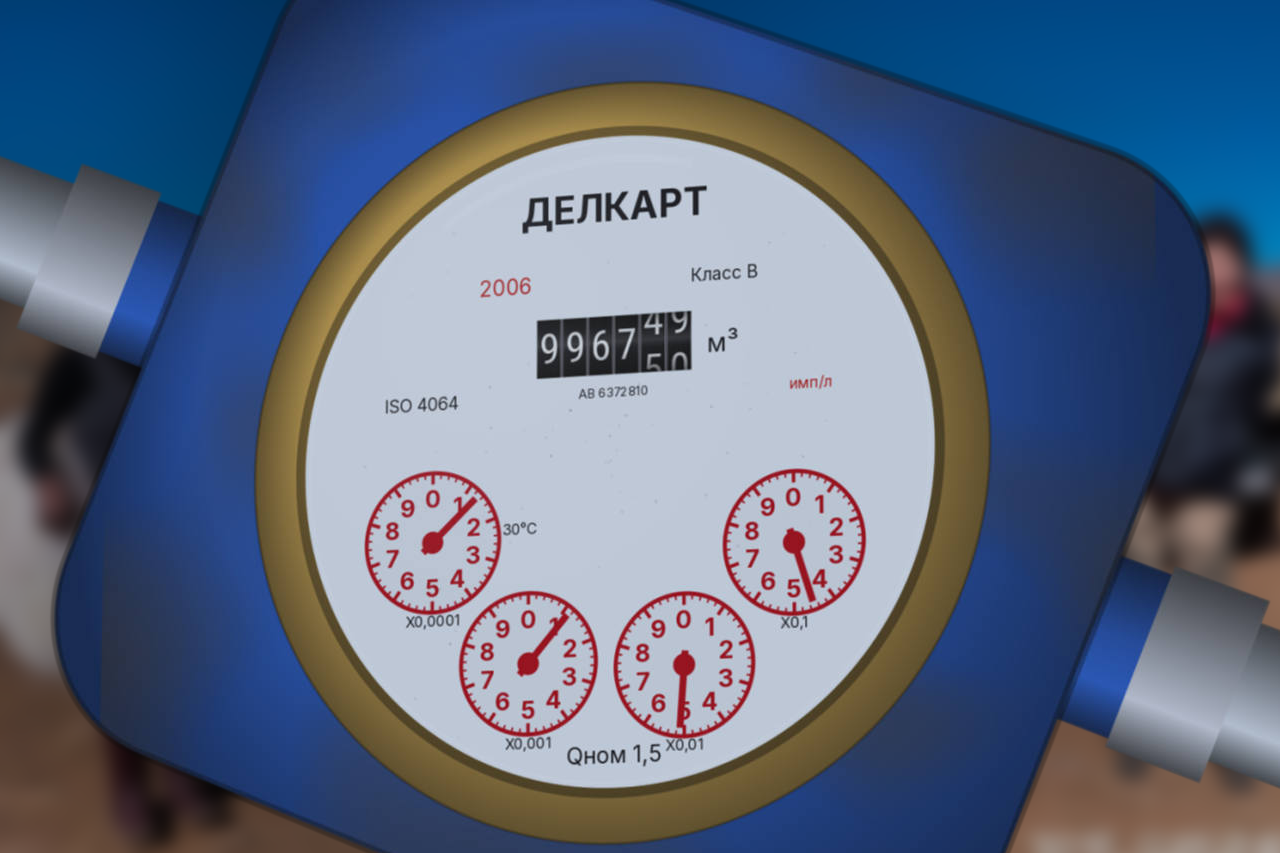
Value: m³ 996749.4511
